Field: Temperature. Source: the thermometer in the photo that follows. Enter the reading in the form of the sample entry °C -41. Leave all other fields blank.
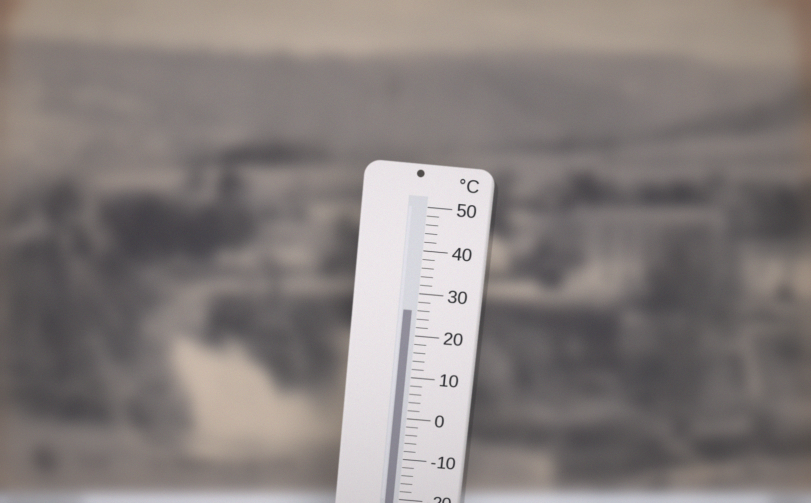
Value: °C 26
